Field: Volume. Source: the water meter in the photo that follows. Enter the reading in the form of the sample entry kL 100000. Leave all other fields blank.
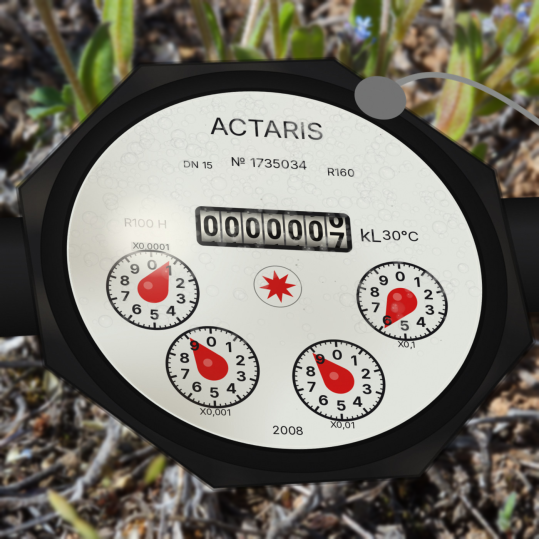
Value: kL 6.5890
